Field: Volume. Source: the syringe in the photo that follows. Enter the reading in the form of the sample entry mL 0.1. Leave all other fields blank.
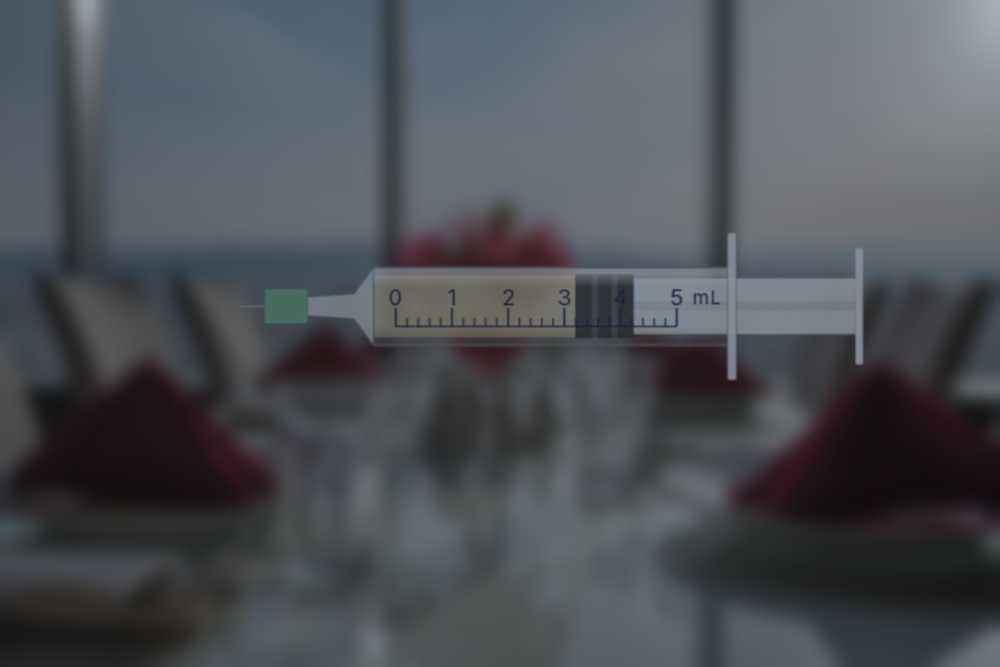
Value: mL 3.2
